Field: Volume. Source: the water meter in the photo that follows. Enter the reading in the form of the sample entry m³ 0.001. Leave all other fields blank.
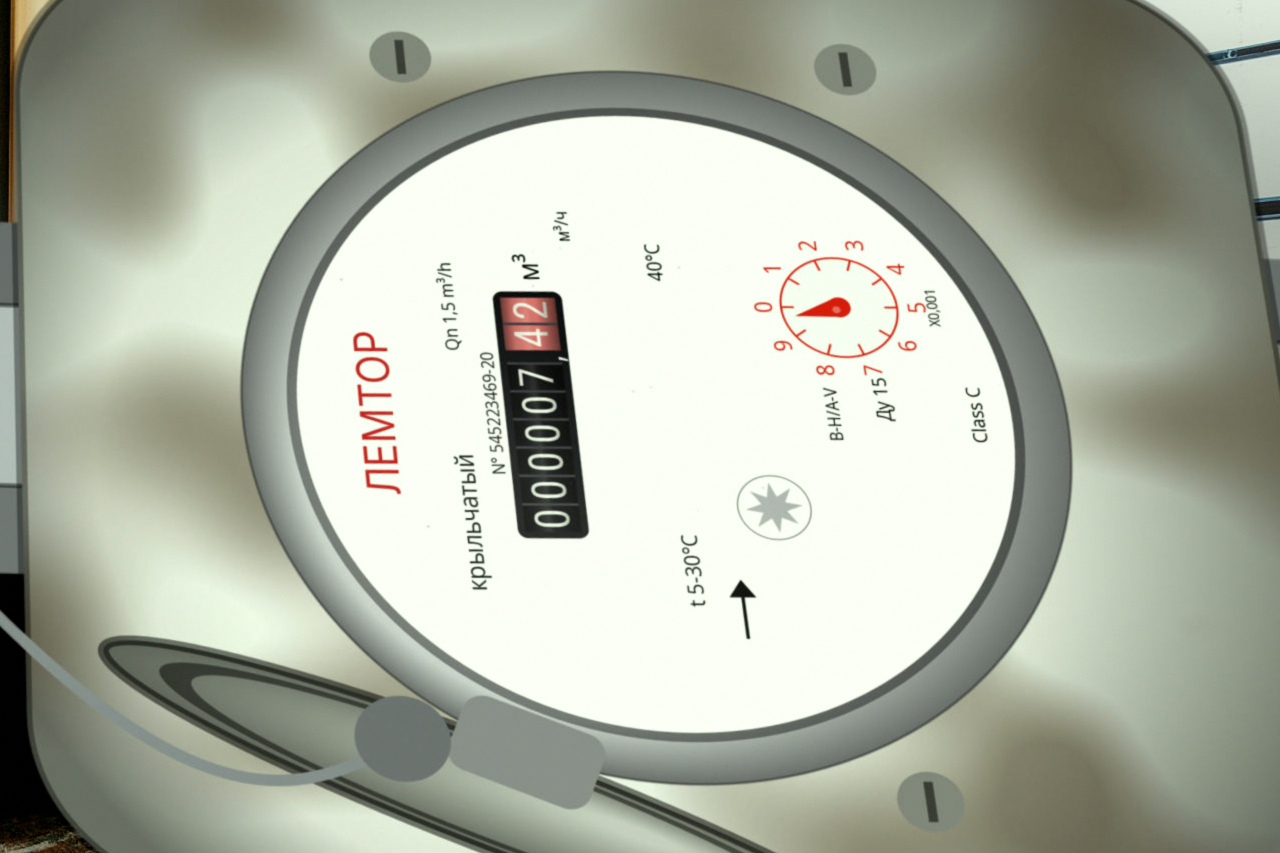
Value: m³ 7.419
